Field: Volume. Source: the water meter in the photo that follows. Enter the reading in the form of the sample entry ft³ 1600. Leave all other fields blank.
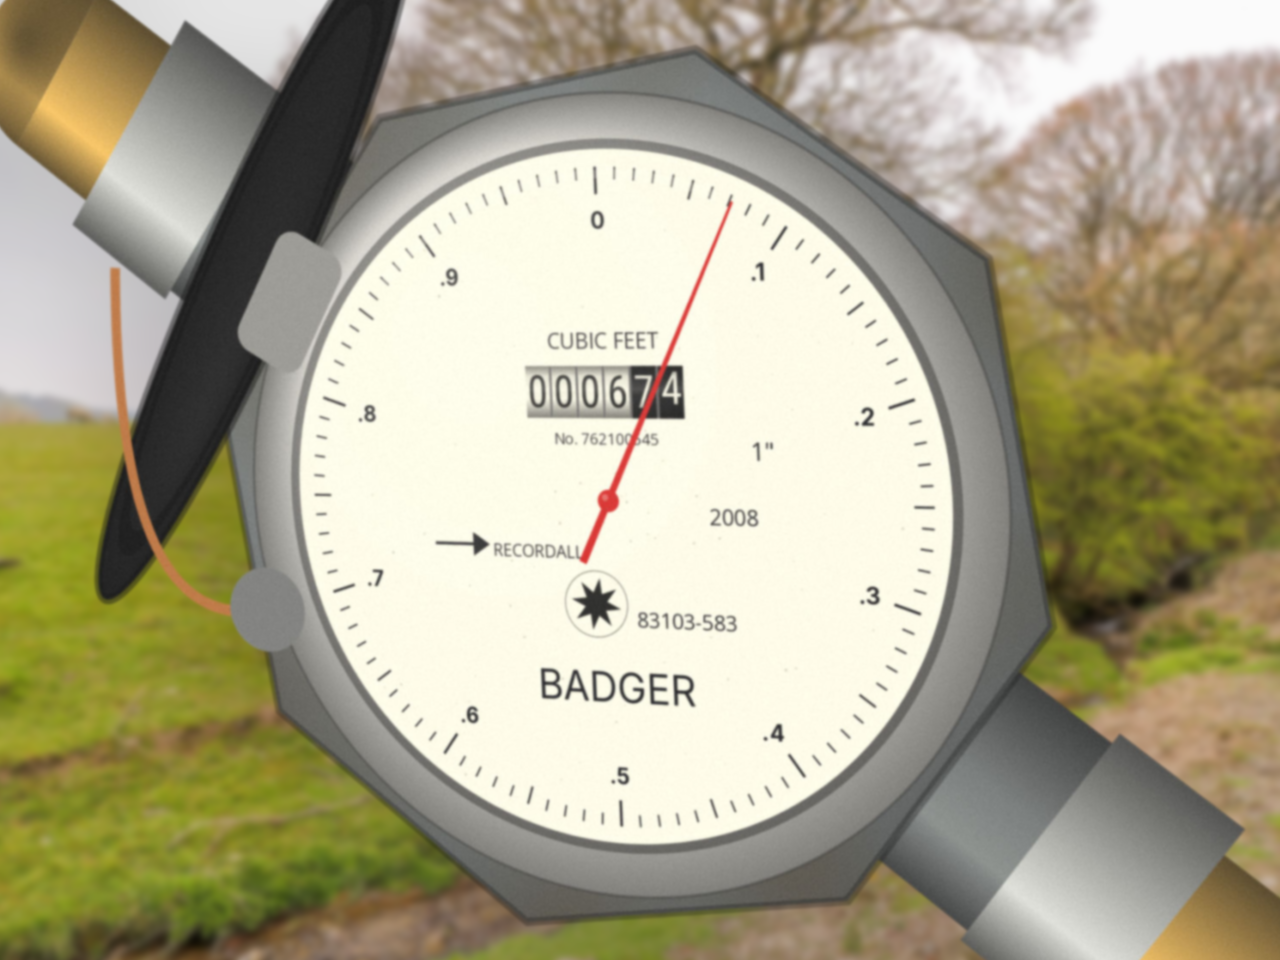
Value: ft³ 674.07
